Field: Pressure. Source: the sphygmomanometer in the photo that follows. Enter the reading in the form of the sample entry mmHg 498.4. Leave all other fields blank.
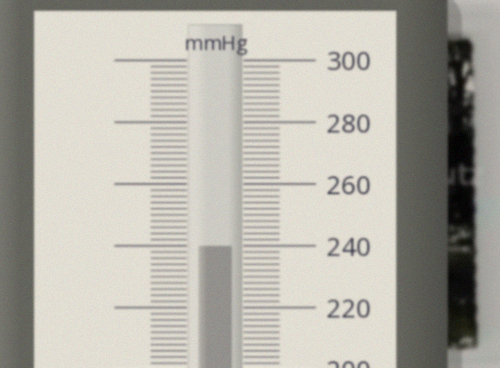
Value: mmHg 240
